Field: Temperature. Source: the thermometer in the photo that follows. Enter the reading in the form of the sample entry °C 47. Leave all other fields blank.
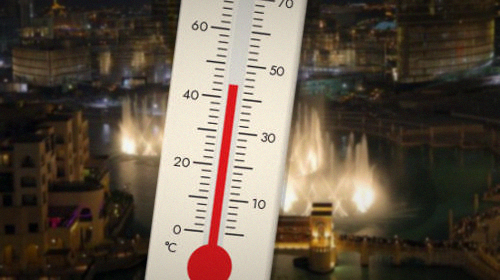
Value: °C 44
